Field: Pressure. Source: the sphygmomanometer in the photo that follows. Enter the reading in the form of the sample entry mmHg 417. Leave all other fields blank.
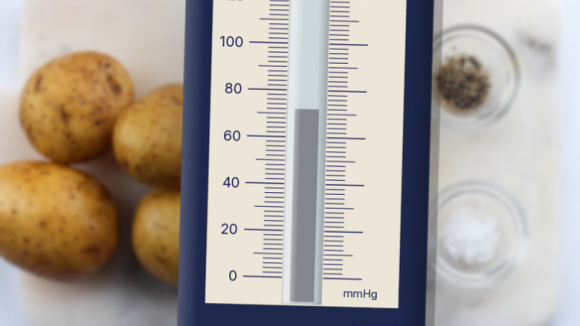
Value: mmHg 72
